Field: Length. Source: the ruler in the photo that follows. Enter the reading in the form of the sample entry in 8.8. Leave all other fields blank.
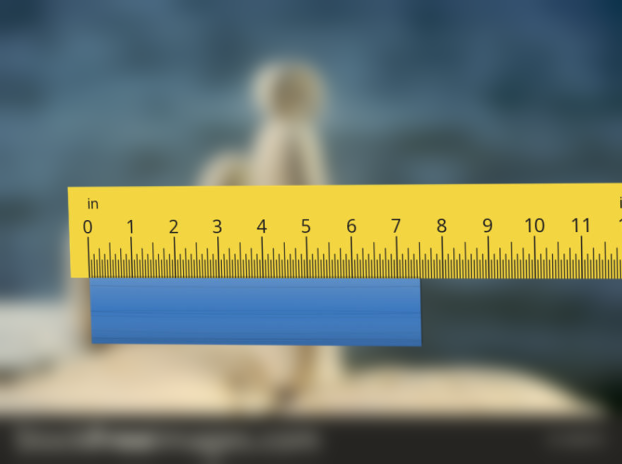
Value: in 7.5
